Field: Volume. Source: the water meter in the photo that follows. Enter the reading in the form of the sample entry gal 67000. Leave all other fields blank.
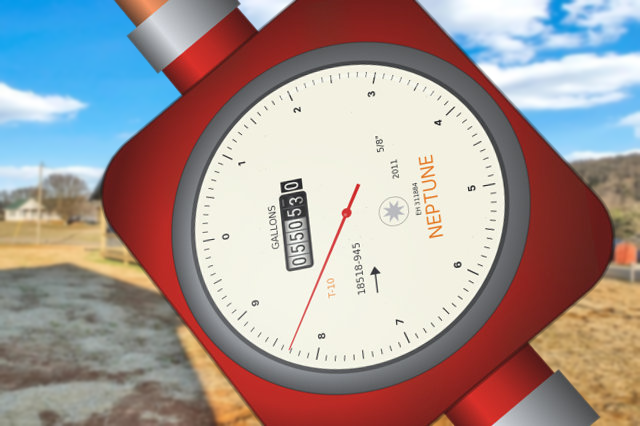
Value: gal 550528.3
